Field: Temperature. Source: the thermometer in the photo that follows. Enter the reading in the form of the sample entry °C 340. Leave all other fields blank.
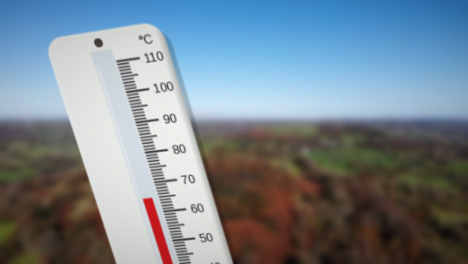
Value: °C 65
